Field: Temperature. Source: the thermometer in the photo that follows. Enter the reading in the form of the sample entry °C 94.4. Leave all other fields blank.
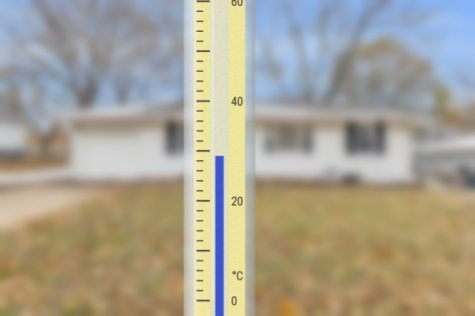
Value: °C 29
